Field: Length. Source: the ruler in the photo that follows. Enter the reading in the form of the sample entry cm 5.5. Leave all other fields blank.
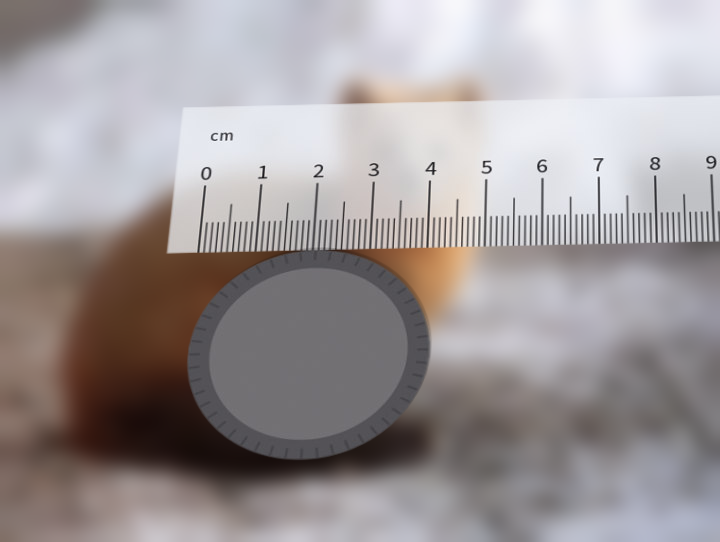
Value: cm 4.1
